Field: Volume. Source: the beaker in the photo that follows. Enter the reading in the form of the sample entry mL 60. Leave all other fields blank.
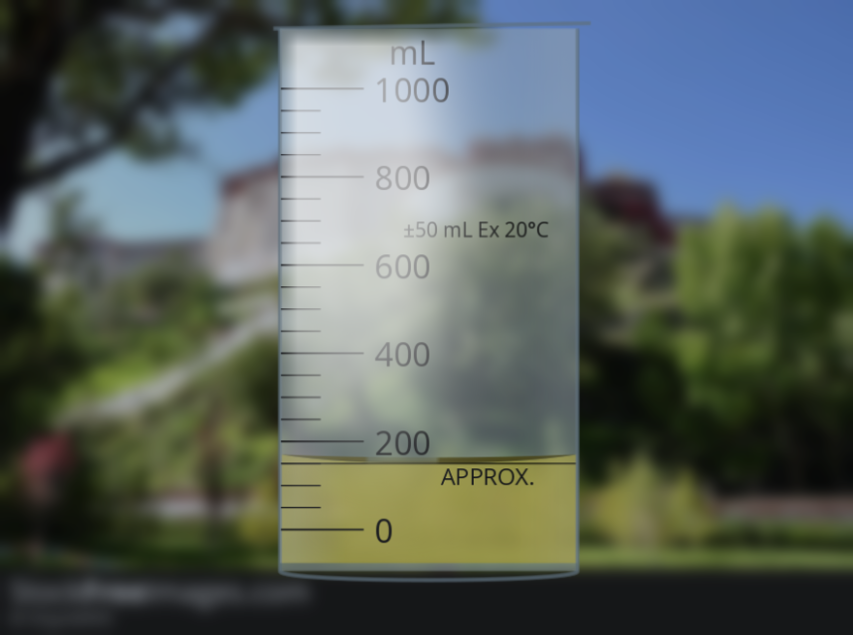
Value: mL 150
